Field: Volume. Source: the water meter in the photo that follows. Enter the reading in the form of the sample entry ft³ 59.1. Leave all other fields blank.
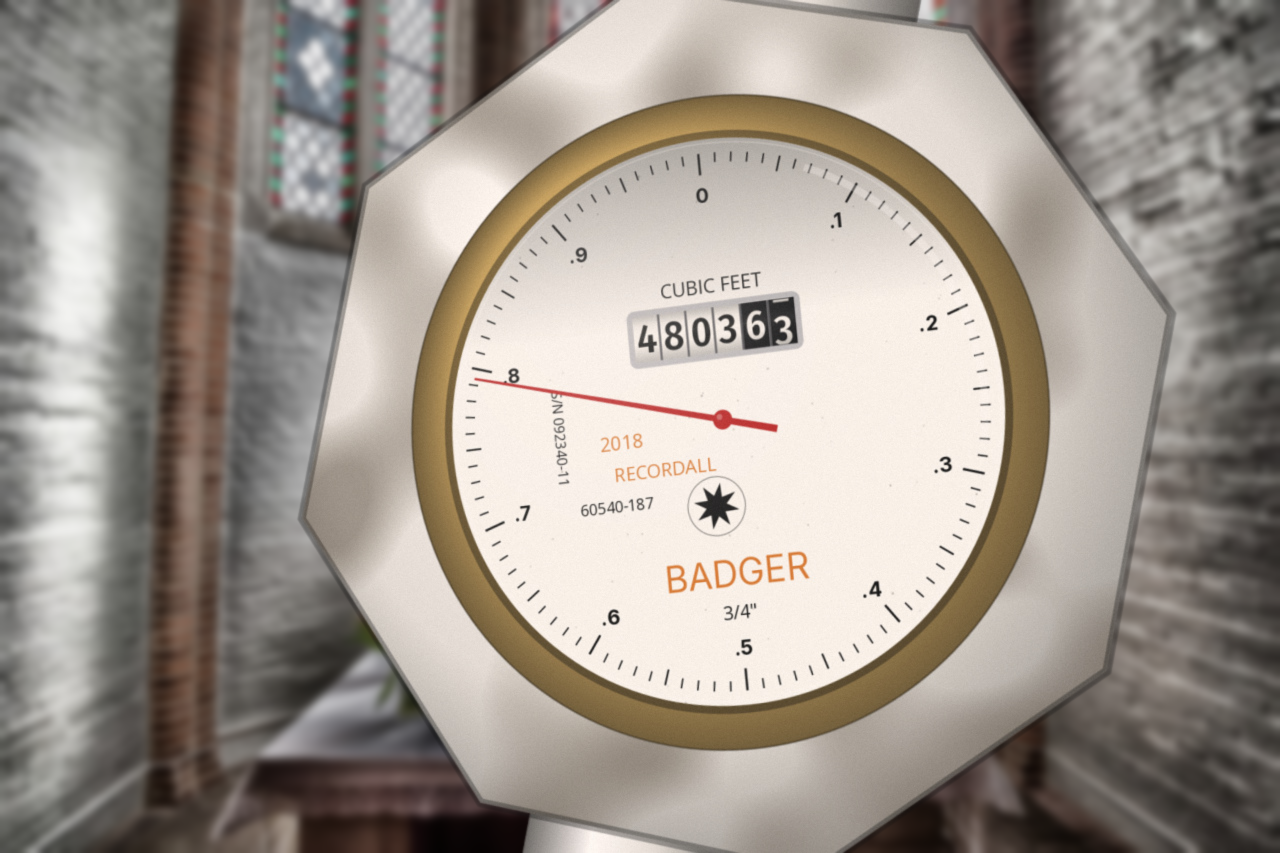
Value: ft³ 480362.79
